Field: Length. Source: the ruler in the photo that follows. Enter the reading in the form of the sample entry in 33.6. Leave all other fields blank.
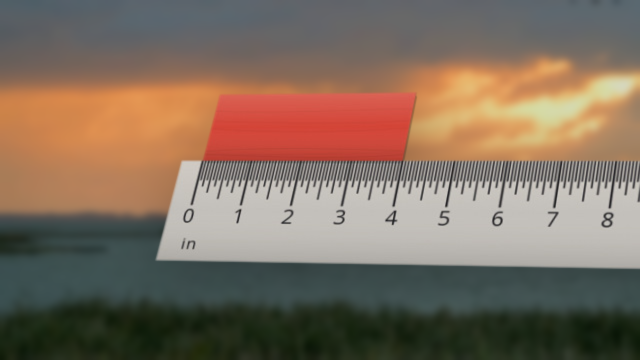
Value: in 4
